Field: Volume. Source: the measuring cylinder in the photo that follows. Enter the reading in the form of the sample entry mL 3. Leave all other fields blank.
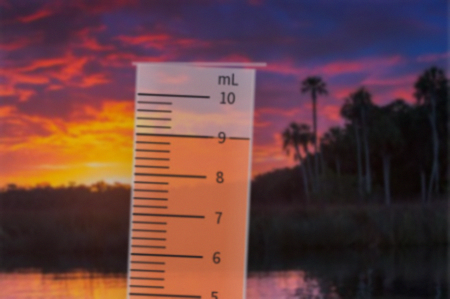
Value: mL 9
